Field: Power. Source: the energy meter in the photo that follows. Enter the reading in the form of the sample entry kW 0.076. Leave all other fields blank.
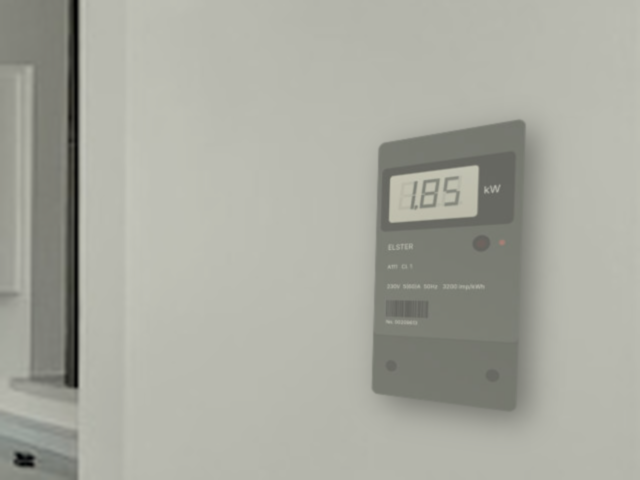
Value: kW 1.85
